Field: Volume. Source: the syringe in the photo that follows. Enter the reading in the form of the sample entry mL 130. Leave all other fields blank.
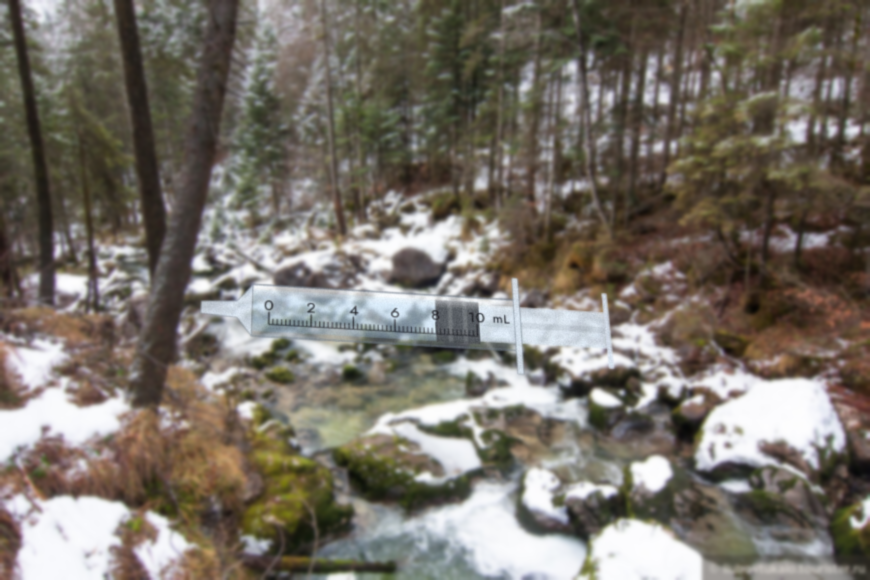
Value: mL 8
